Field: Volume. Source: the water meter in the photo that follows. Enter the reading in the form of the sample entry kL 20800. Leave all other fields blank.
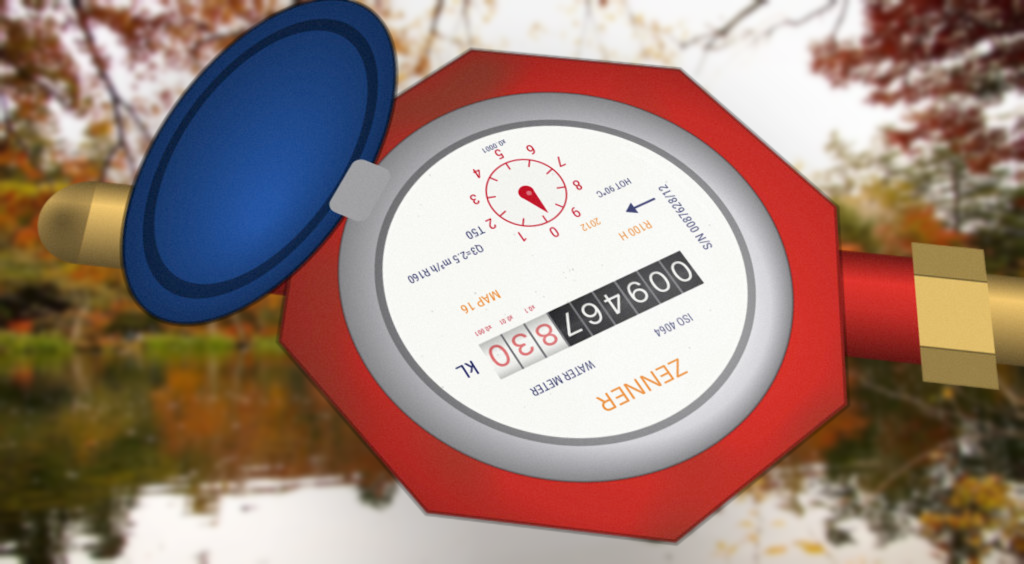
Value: kL 9467.8299
